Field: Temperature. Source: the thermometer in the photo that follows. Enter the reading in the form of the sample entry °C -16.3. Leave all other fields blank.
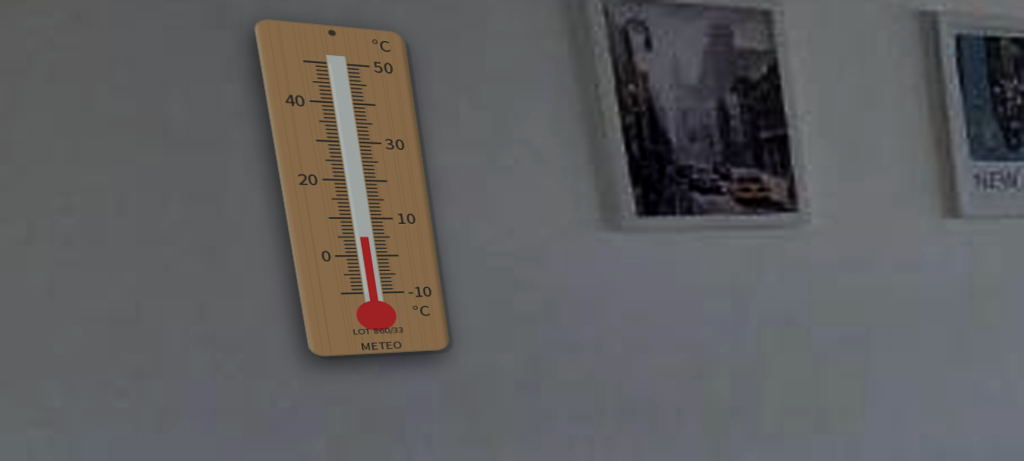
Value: °C 5
